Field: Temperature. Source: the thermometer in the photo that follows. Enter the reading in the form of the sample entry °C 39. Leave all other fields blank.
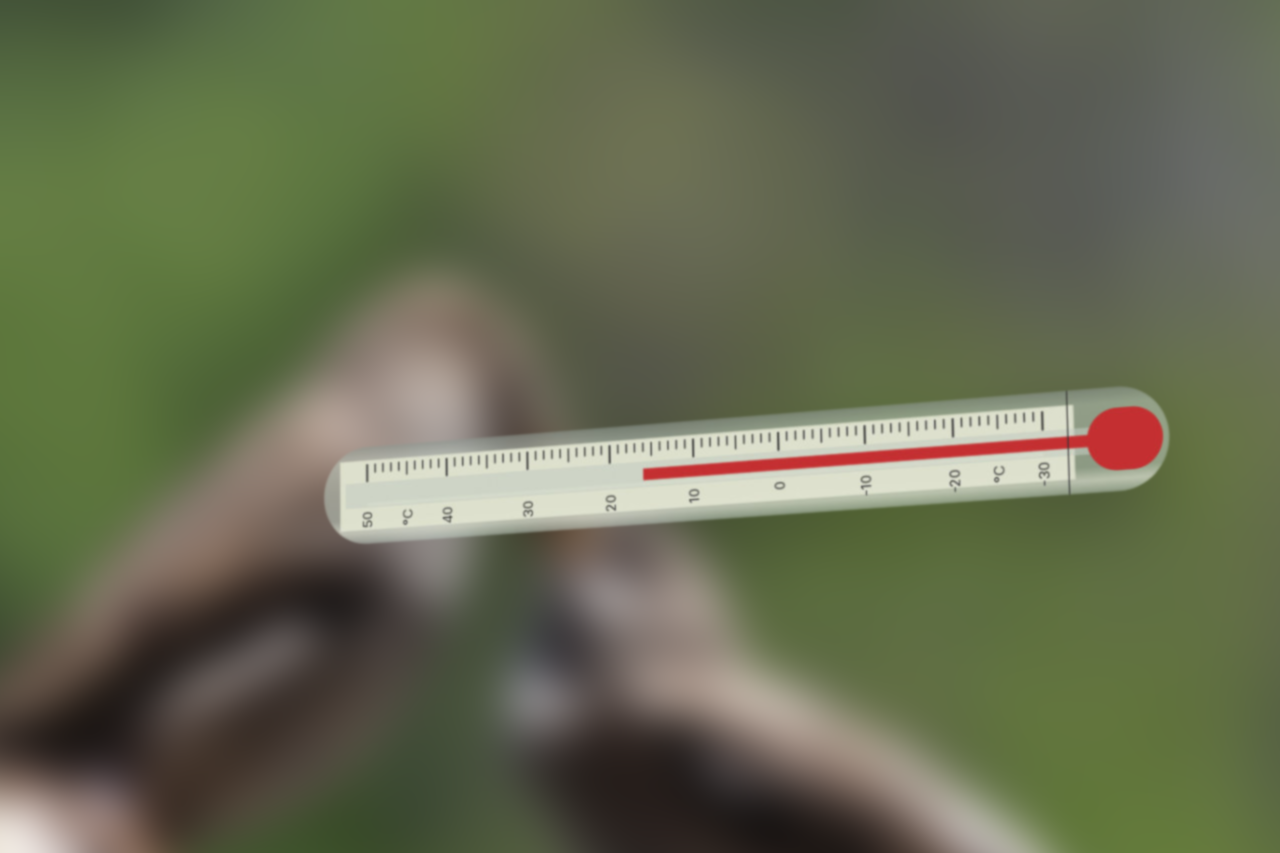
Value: °C 16
